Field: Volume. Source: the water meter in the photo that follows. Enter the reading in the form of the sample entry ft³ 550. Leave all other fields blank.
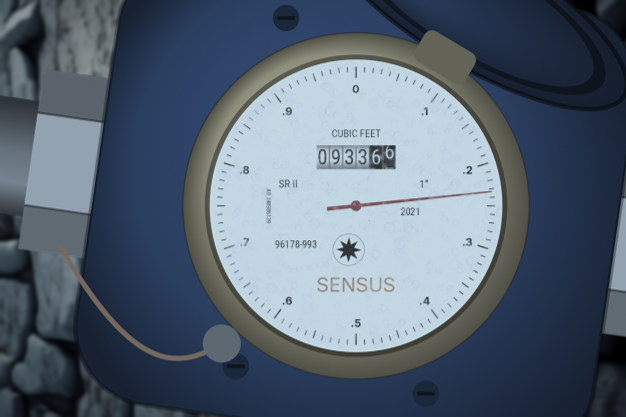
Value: ft³ 93366.23
